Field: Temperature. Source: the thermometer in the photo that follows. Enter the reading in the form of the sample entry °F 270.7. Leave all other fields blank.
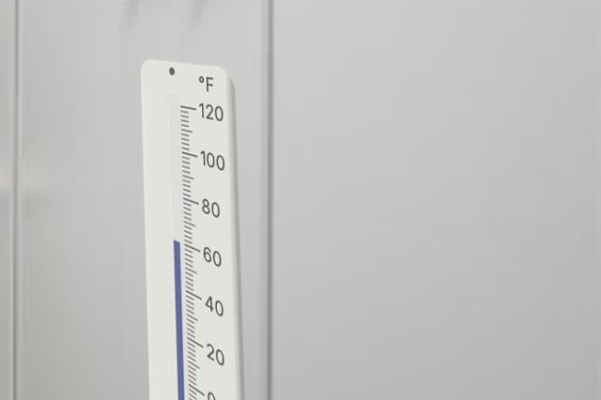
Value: °F 60
